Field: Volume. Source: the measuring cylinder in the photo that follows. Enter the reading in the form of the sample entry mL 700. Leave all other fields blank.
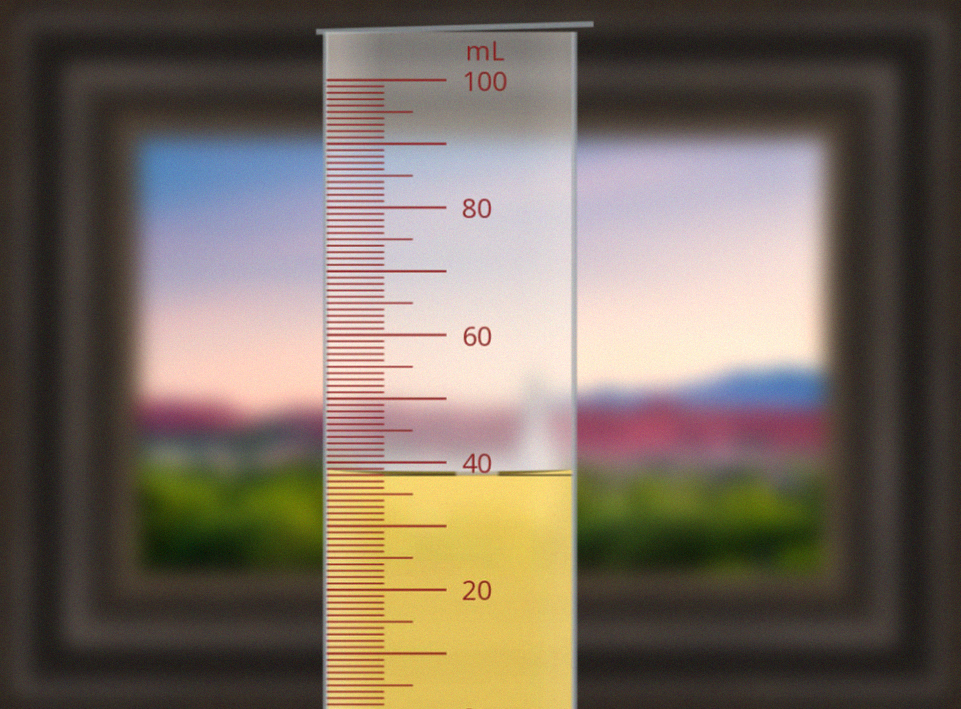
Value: mL 38
